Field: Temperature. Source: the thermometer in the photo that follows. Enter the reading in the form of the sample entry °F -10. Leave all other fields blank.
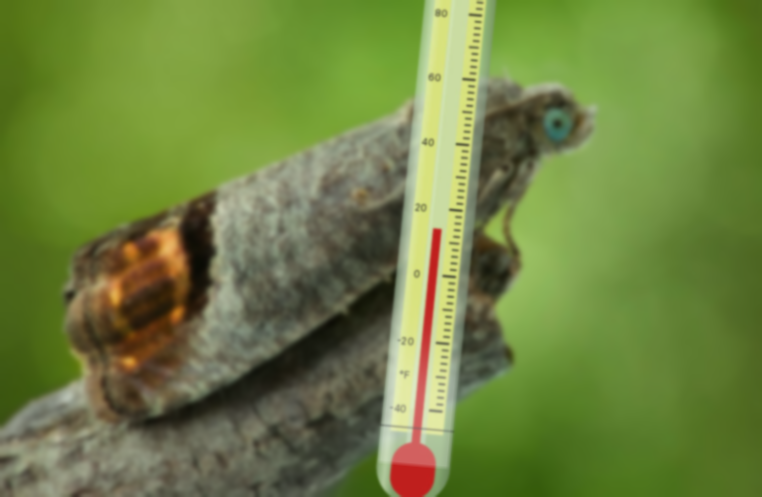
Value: °F 14
